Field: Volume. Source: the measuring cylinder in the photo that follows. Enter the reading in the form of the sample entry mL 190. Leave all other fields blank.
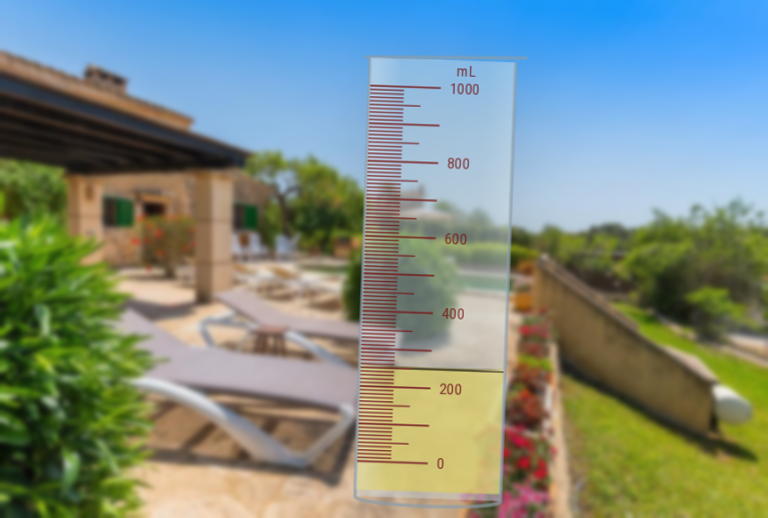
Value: mL 250
